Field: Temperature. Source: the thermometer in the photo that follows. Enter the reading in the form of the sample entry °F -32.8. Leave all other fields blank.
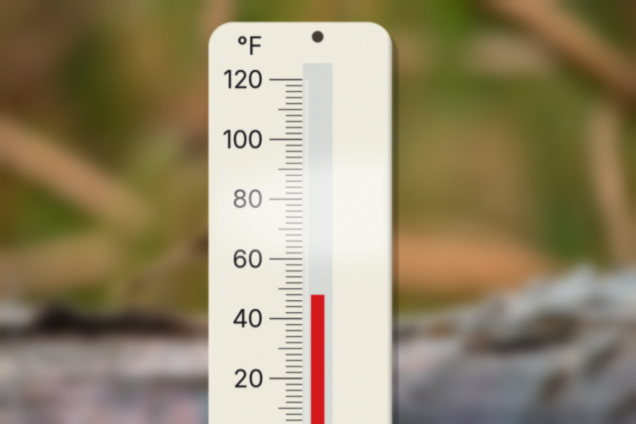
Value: °F 48
